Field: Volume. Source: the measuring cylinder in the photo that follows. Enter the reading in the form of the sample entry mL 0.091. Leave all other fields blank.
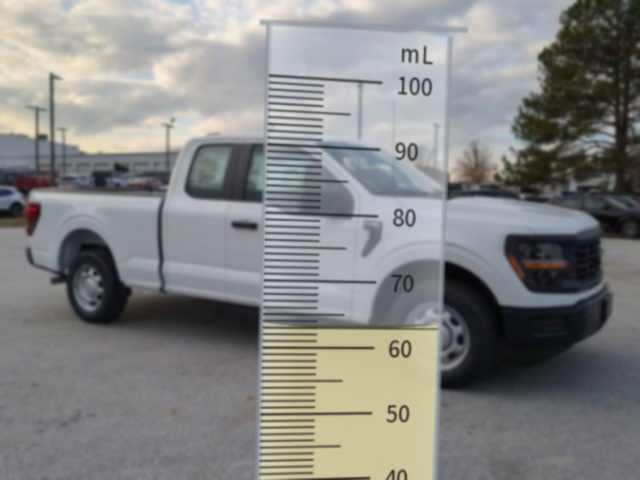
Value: mL 63
